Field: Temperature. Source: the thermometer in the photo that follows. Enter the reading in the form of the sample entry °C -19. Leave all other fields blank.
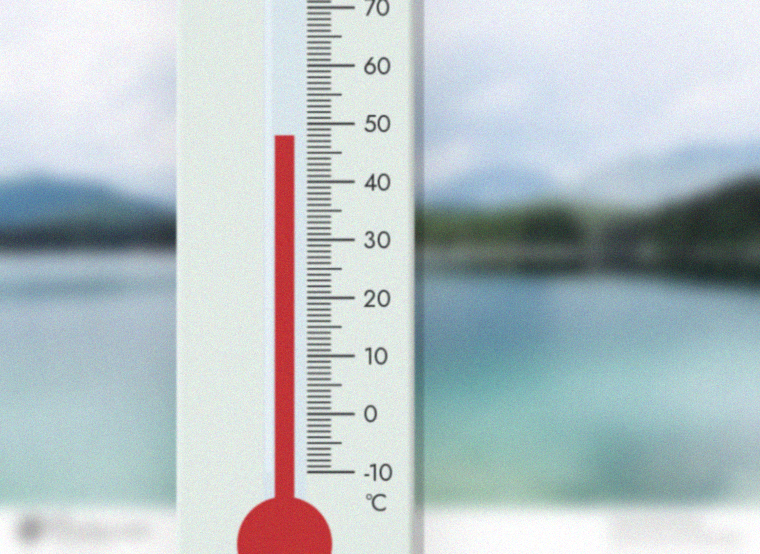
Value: °C 48
